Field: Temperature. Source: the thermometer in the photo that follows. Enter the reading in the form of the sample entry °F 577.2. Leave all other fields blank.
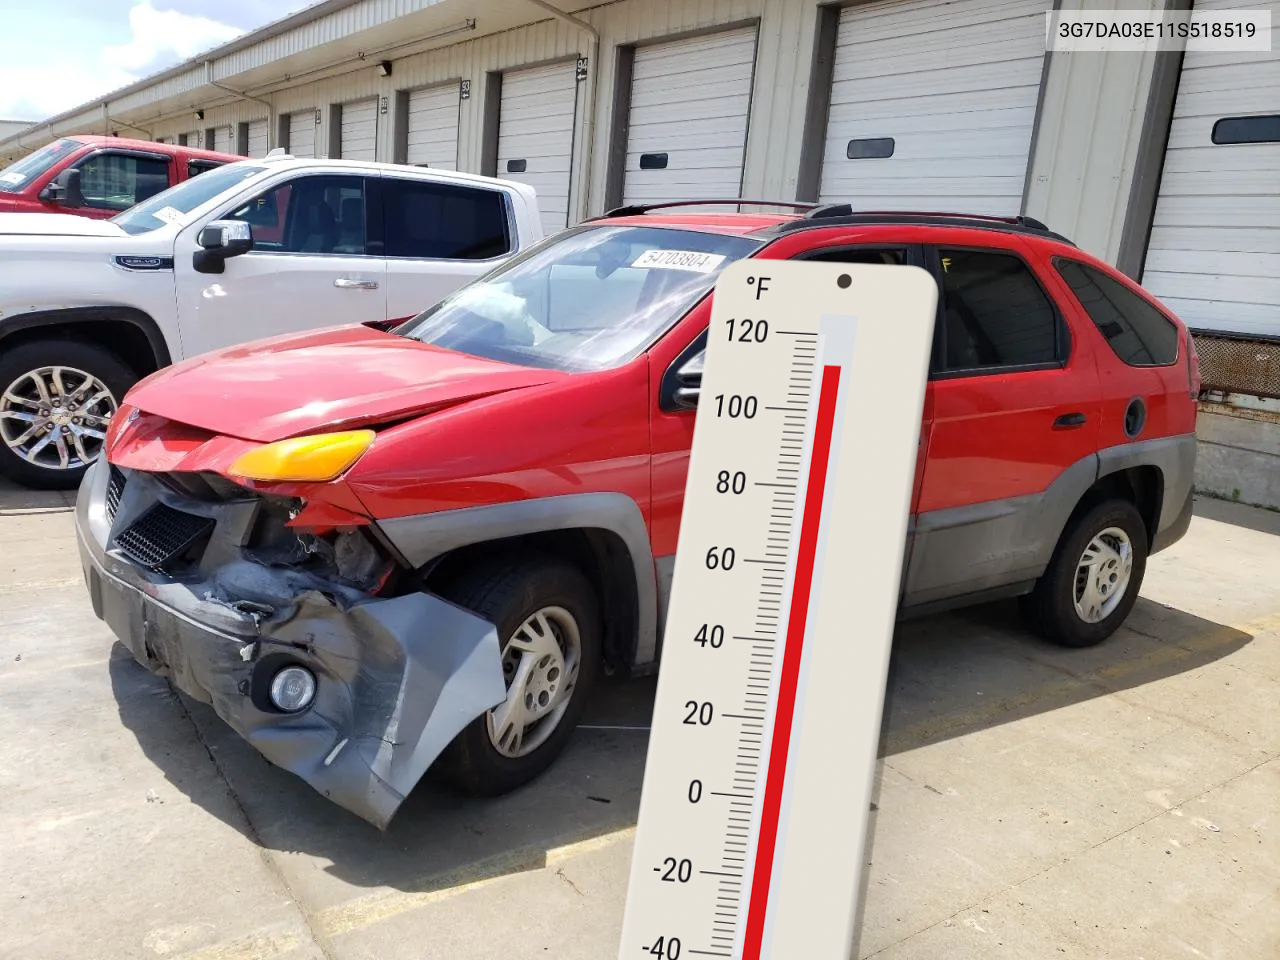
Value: °F 112
